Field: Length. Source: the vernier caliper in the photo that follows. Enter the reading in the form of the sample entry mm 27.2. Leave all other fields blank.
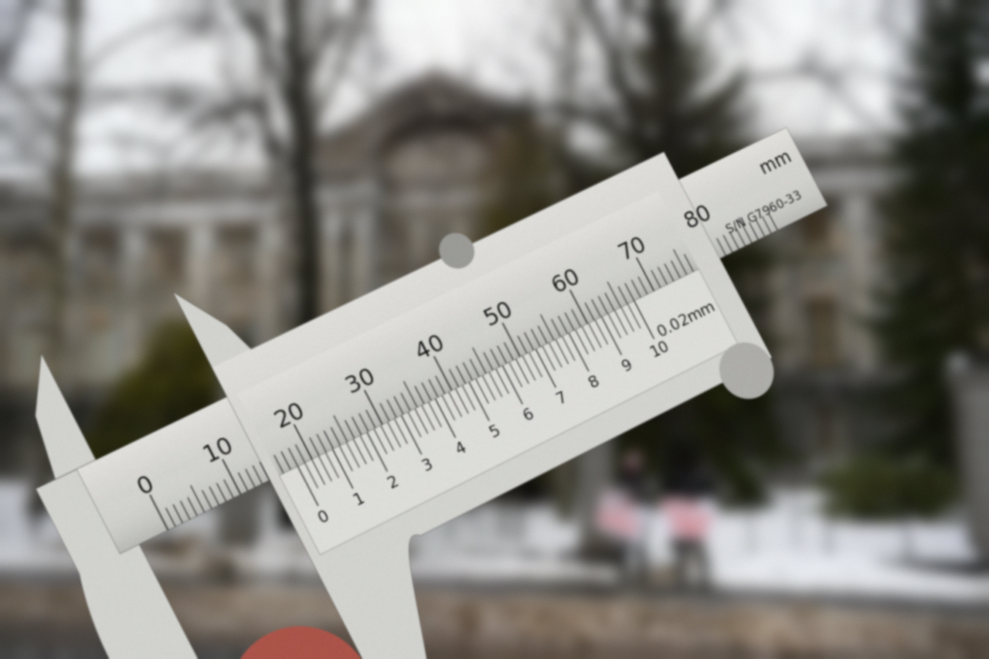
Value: mm 18.0
